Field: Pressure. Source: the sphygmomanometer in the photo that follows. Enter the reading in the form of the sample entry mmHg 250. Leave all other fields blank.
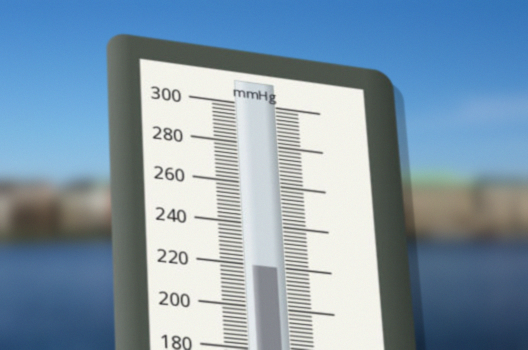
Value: mmHg 220
